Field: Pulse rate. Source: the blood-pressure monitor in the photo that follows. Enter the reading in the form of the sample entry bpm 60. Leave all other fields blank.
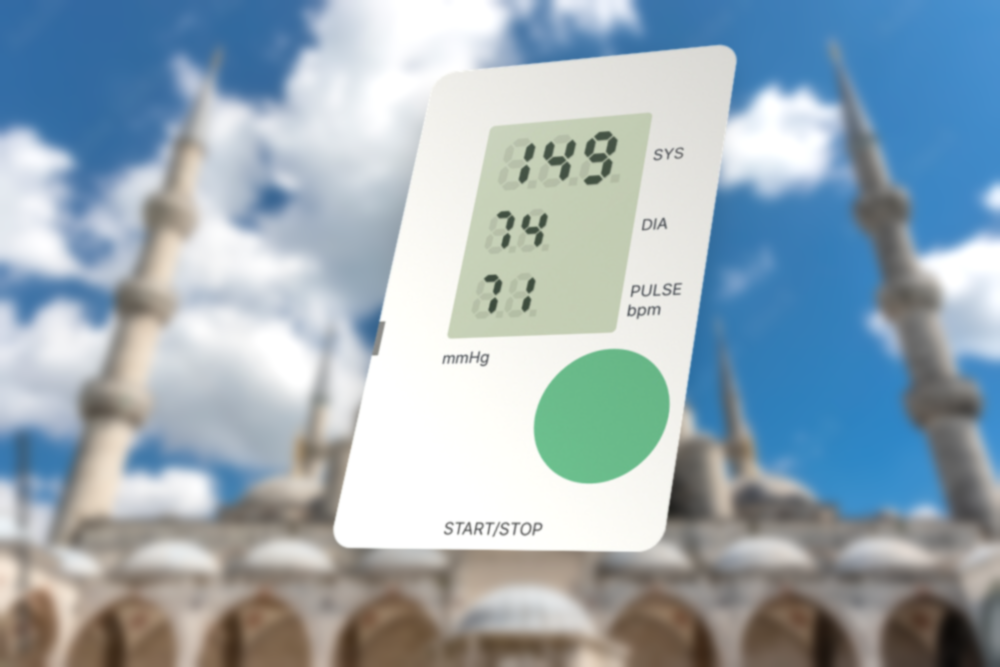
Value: bpm 71
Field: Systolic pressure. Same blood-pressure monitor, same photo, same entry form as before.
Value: mmHg 149
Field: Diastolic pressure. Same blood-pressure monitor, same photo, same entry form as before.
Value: mmHg 74
